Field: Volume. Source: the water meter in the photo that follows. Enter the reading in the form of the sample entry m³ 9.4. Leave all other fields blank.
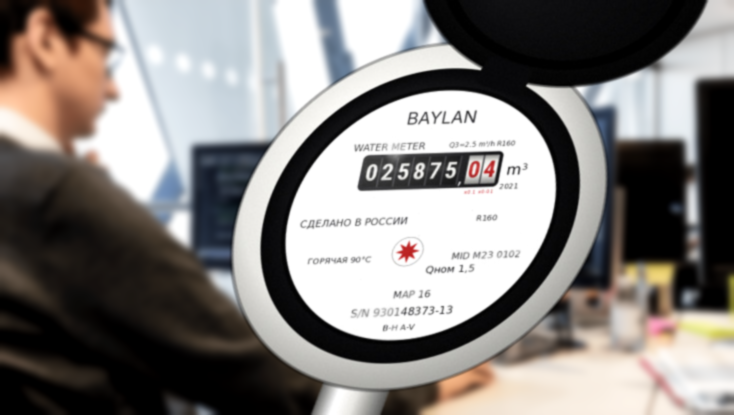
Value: m³ 25875.04
